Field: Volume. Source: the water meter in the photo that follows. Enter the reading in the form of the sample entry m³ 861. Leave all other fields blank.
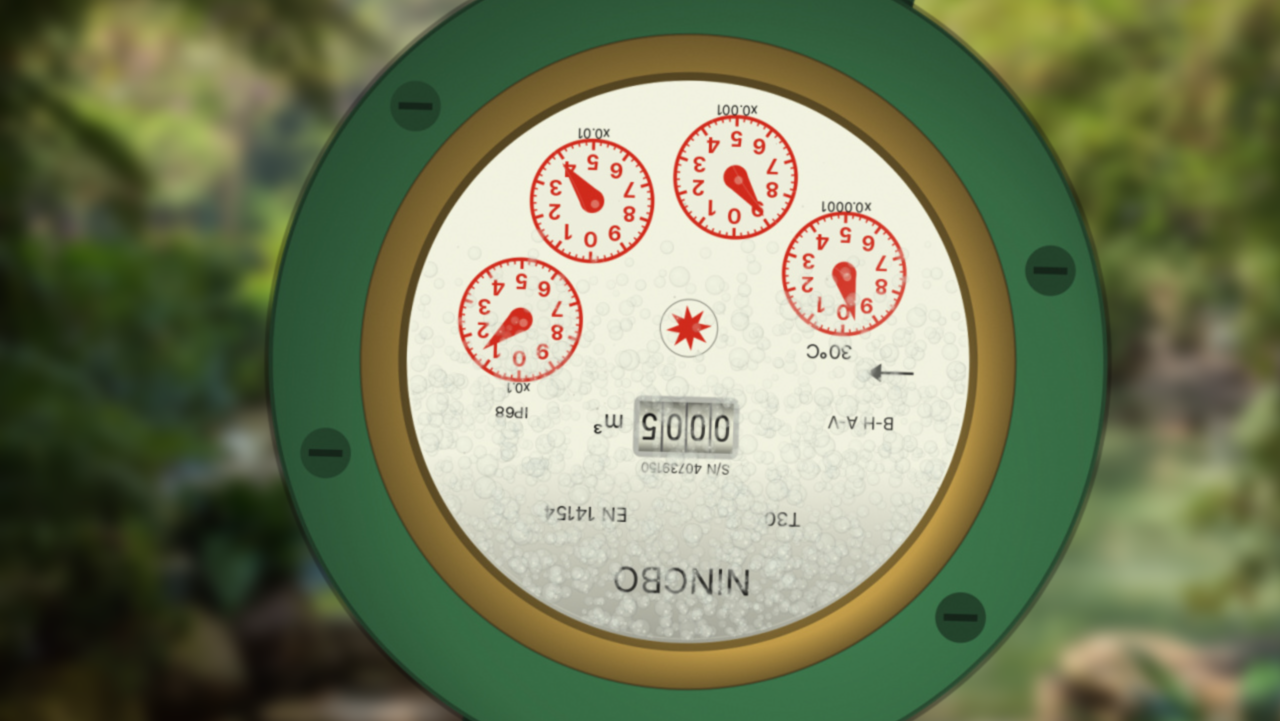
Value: m³ 5.1389
